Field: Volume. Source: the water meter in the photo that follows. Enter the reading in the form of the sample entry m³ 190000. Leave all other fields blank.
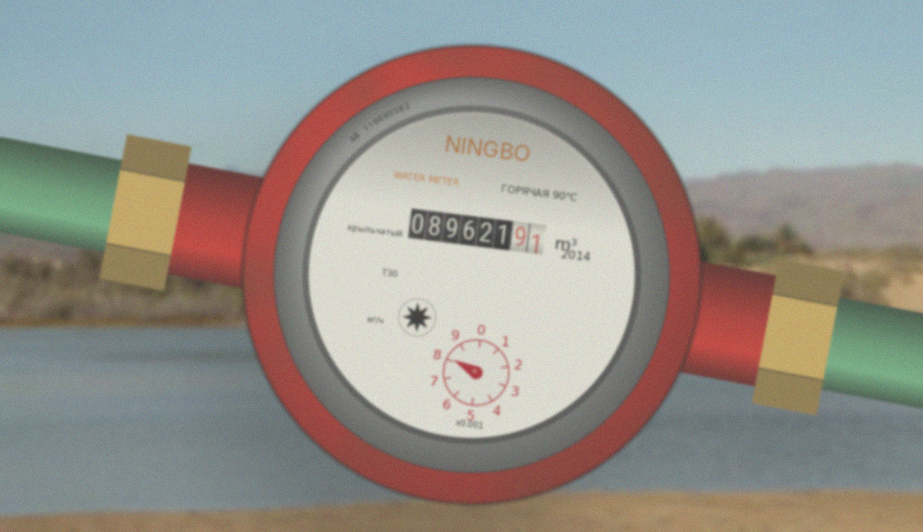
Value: m³ 89621.908
